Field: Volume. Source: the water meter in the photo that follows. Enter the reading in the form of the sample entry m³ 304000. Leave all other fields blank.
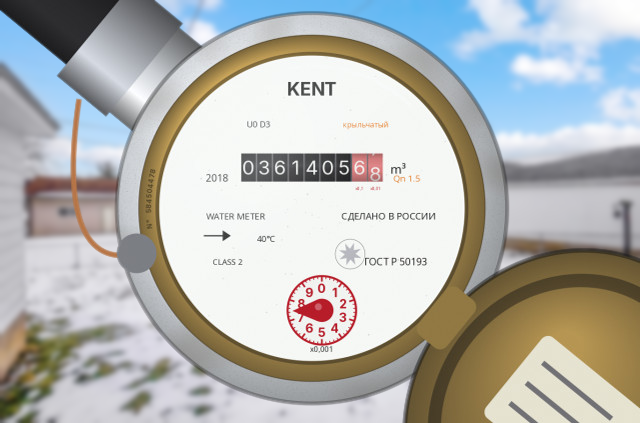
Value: m³ 361405.677
